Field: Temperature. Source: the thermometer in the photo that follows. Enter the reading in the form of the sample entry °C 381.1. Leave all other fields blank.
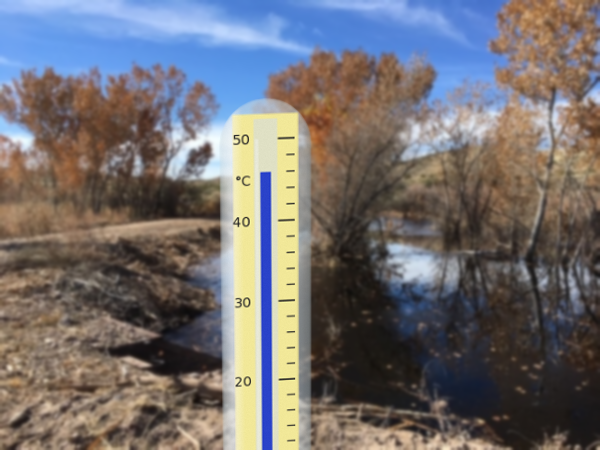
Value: °C 46
